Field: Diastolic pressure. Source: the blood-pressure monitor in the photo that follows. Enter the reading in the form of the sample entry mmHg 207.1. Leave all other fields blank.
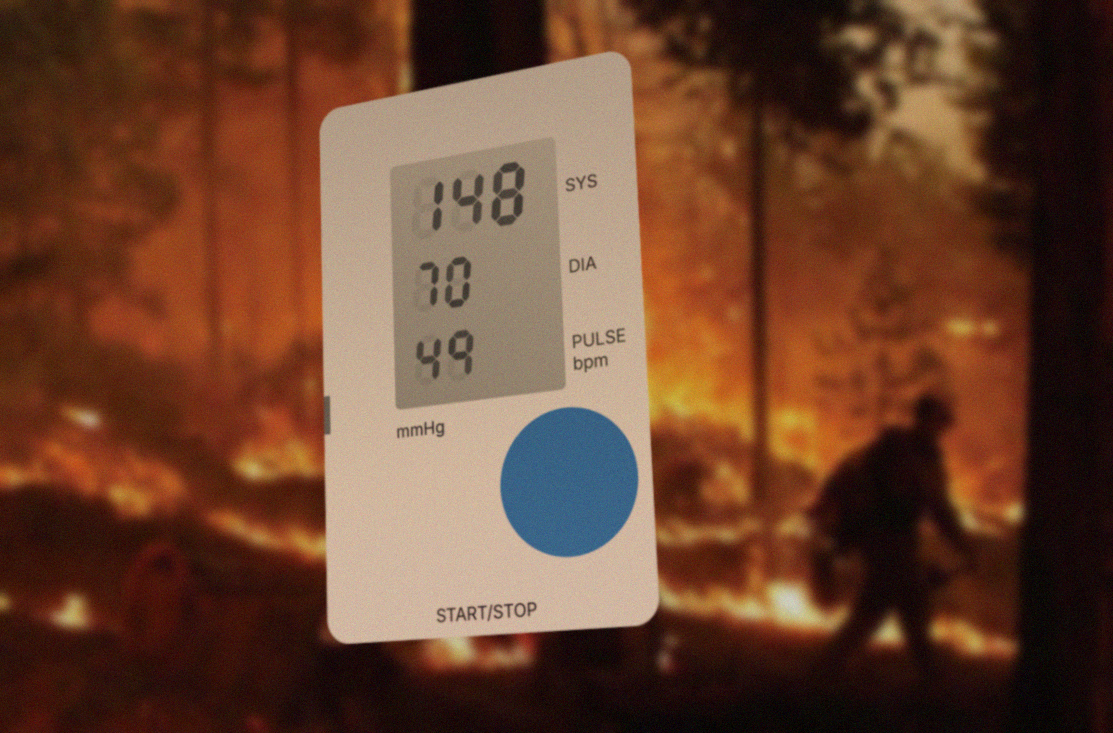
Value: mmHg 70
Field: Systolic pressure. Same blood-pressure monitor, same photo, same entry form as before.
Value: mmHg 148
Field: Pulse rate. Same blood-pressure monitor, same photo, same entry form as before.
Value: bpm 49
